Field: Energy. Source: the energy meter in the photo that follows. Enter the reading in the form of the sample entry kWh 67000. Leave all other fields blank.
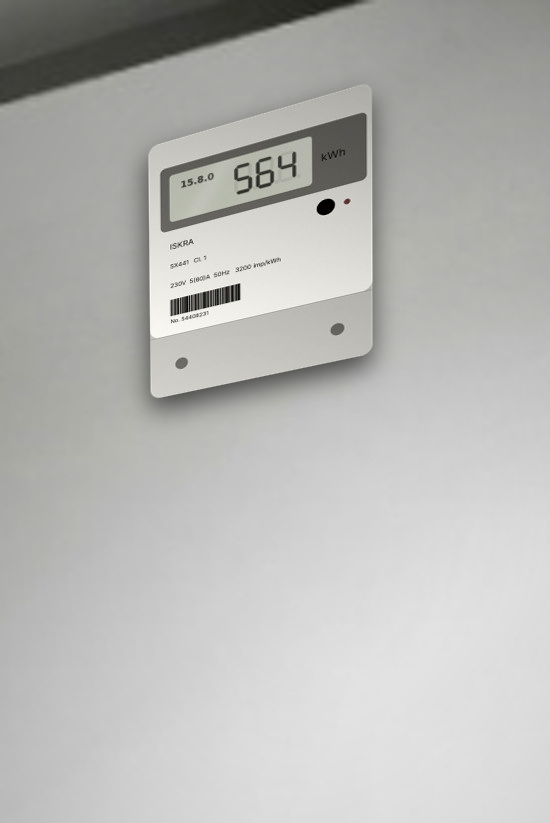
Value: kWh 564
